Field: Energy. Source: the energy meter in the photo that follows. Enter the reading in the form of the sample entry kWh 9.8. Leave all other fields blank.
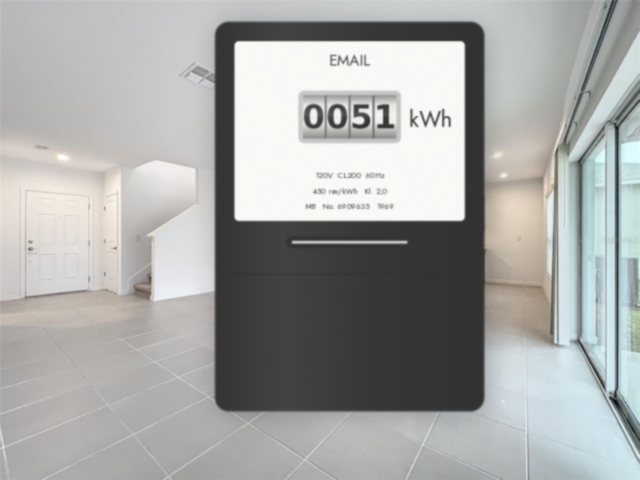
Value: kWh 51
